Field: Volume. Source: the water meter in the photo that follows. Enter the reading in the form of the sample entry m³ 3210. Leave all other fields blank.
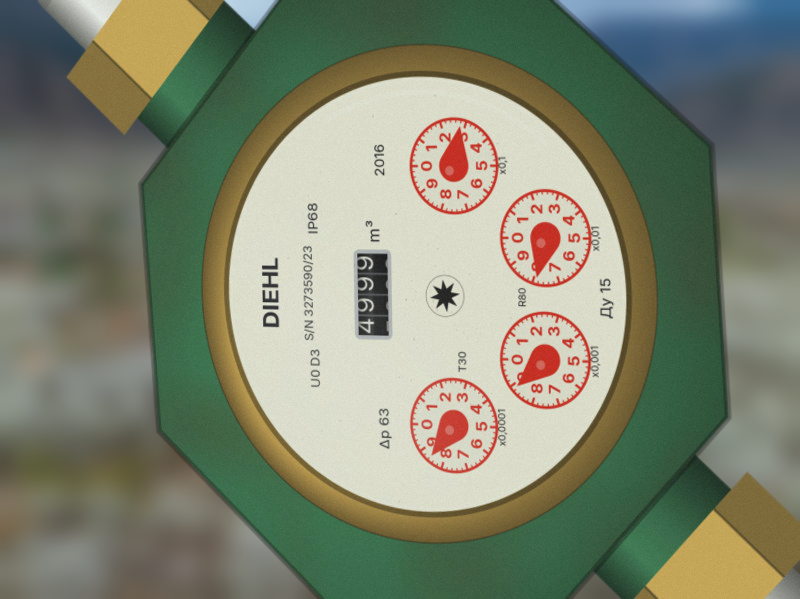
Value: m³ 4999.2788
